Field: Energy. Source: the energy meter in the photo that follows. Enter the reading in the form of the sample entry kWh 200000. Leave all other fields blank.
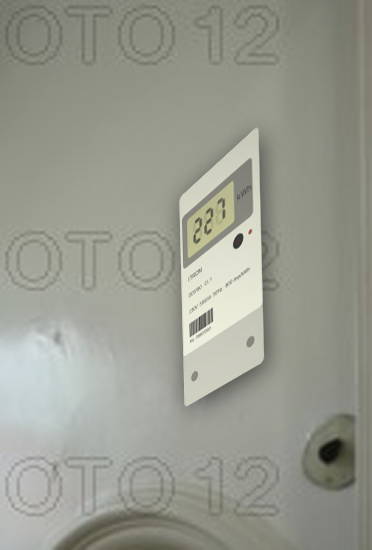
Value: kWh 227
